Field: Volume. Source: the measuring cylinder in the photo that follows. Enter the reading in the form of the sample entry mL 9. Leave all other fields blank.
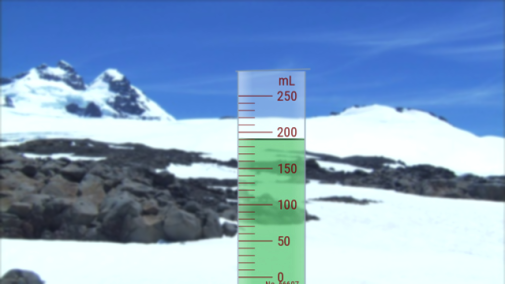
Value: mL 190
